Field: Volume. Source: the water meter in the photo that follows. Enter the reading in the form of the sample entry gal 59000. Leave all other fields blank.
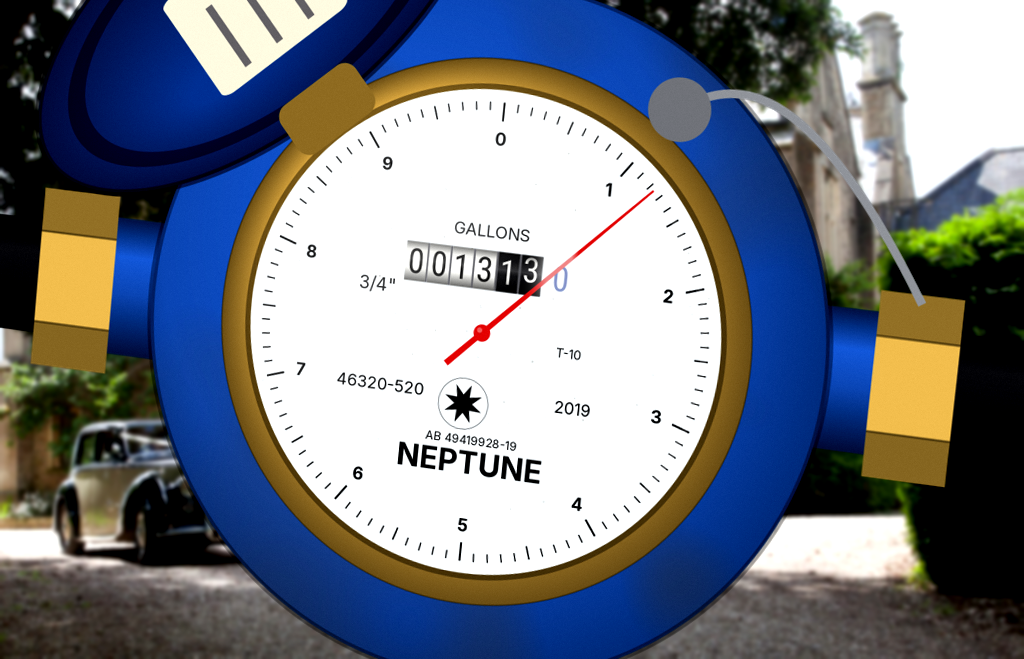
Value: gal 13131.2
